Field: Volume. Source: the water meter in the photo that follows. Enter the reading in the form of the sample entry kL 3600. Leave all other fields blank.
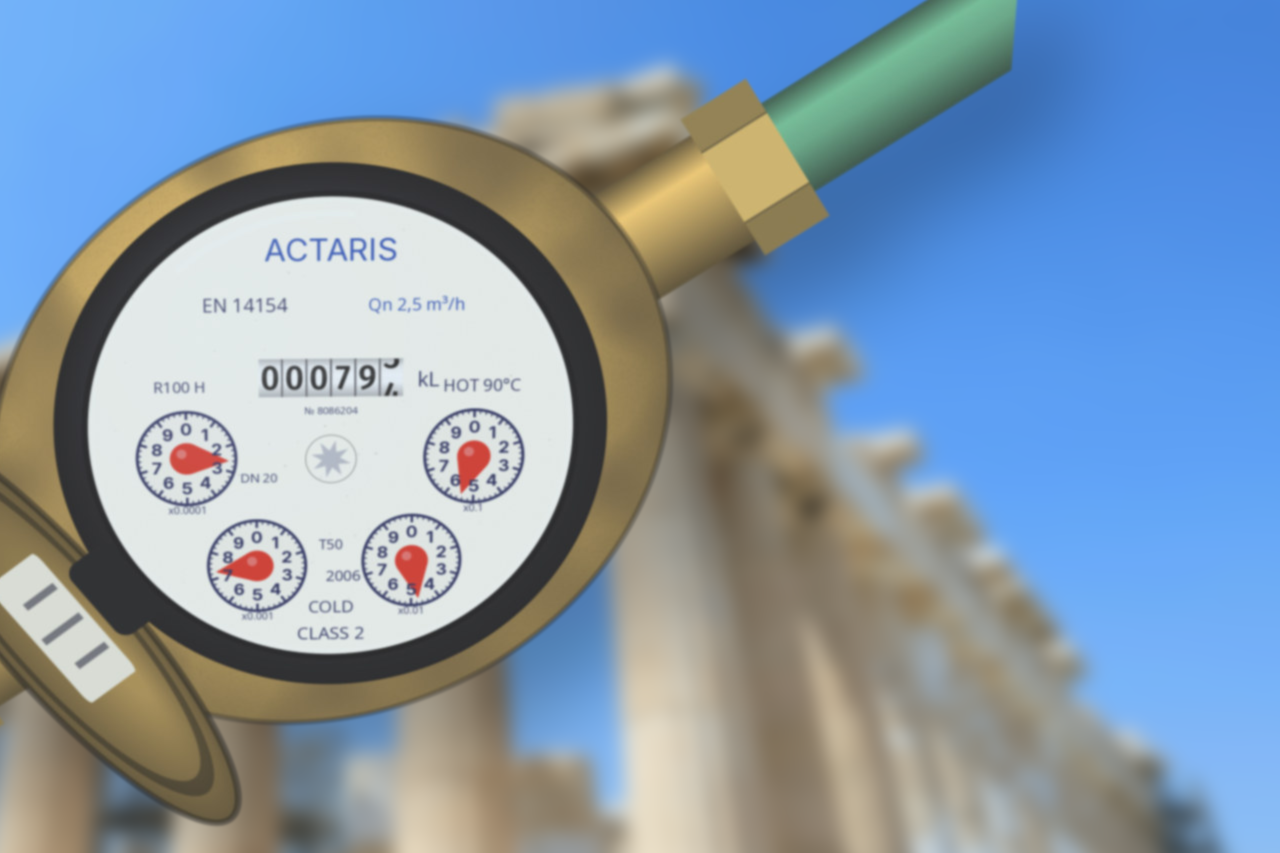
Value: kL 793.5472
